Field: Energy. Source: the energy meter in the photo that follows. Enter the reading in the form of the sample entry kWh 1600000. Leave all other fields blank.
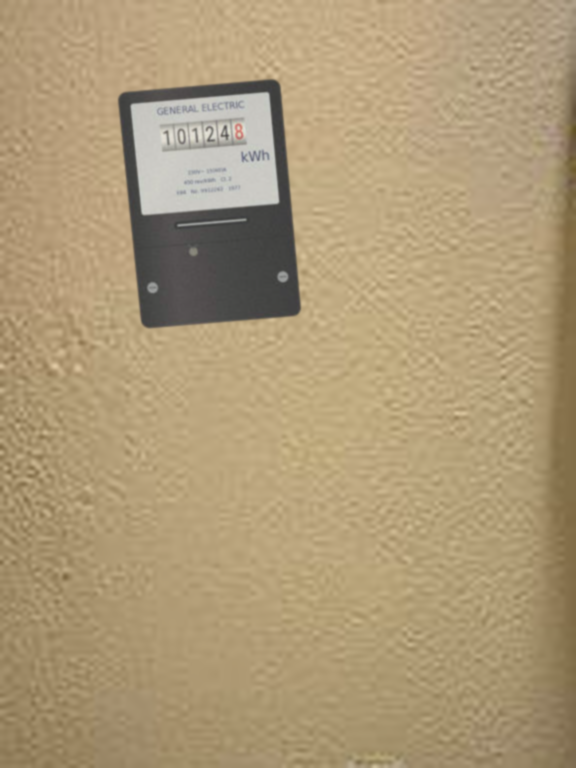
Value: kWh 10124.8
